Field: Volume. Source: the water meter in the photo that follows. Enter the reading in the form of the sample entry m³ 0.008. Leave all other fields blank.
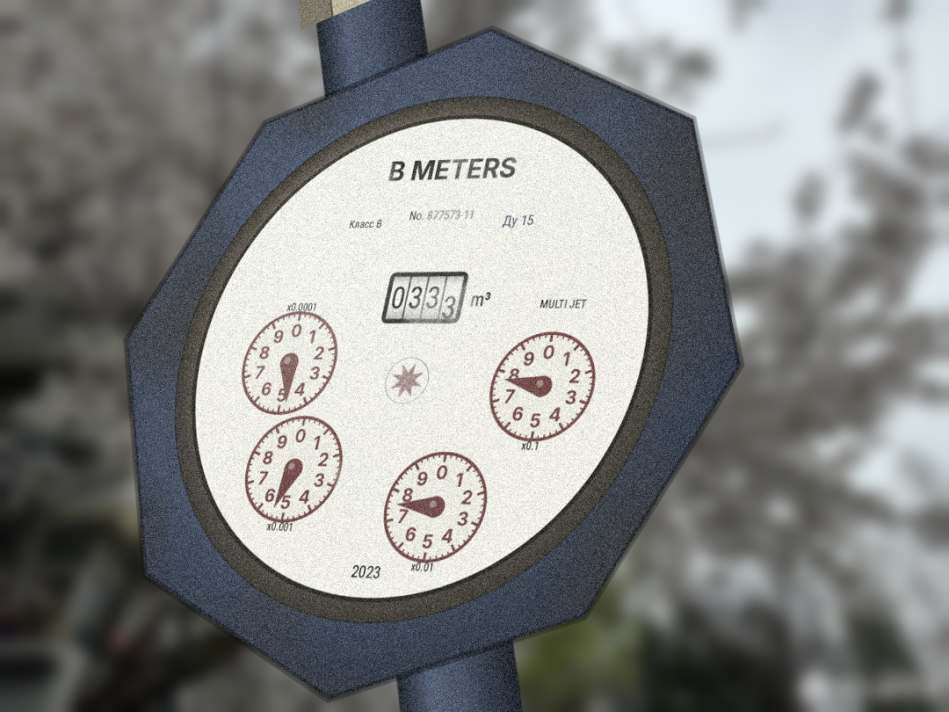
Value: m³ 332.7754
